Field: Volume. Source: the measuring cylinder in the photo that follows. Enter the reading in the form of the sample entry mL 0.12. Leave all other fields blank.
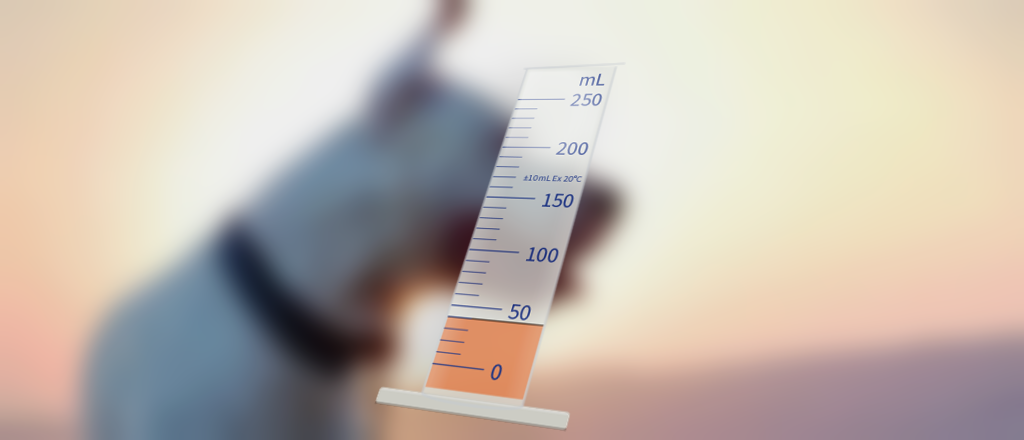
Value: mL 40
